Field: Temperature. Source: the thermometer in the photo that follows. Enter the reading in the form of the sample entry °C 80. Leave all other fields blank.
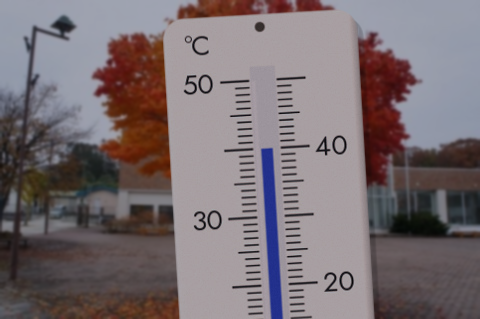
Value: °C 40
